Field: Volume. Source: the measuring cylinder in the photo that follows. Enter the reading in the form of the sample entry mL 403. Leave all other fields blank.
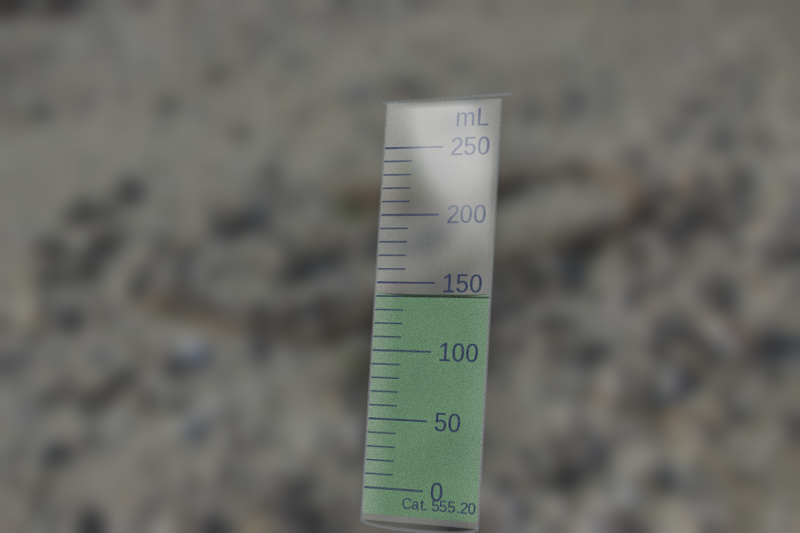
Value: mL 140
